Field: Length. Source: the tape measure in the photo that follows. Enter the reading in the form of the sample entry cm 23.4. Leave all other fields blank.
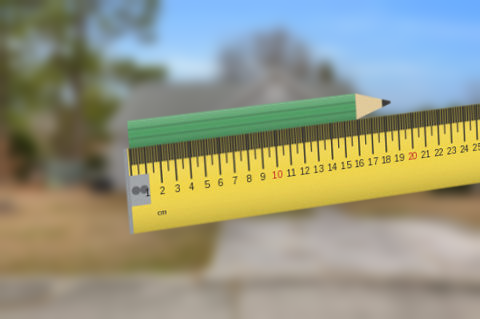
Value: cm 18.5
